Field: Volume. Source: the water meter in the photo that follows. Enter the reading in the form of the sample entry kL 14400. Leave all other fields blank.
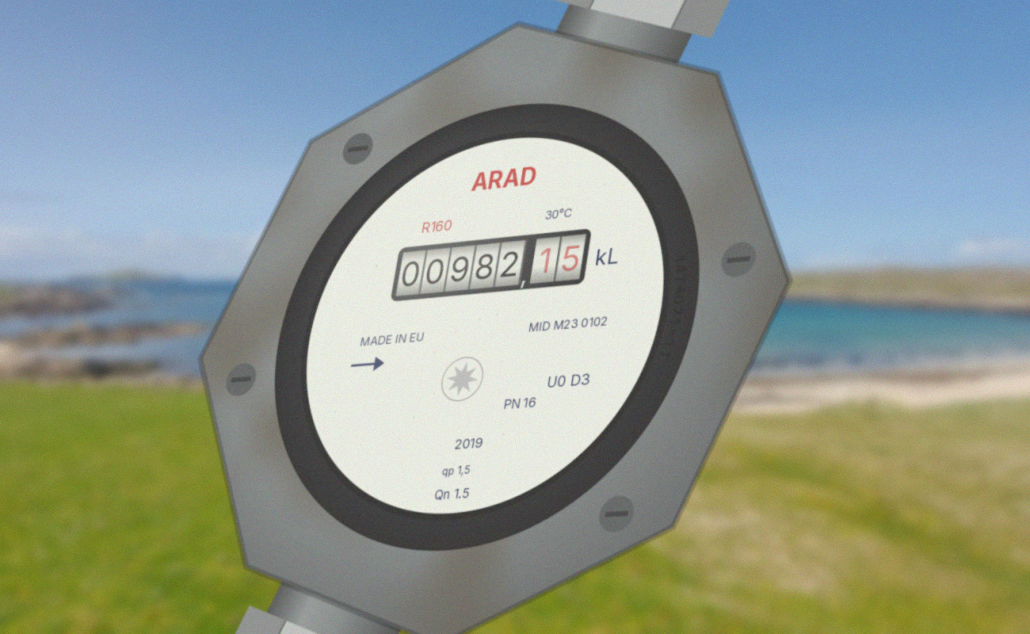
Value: kL 982.15
